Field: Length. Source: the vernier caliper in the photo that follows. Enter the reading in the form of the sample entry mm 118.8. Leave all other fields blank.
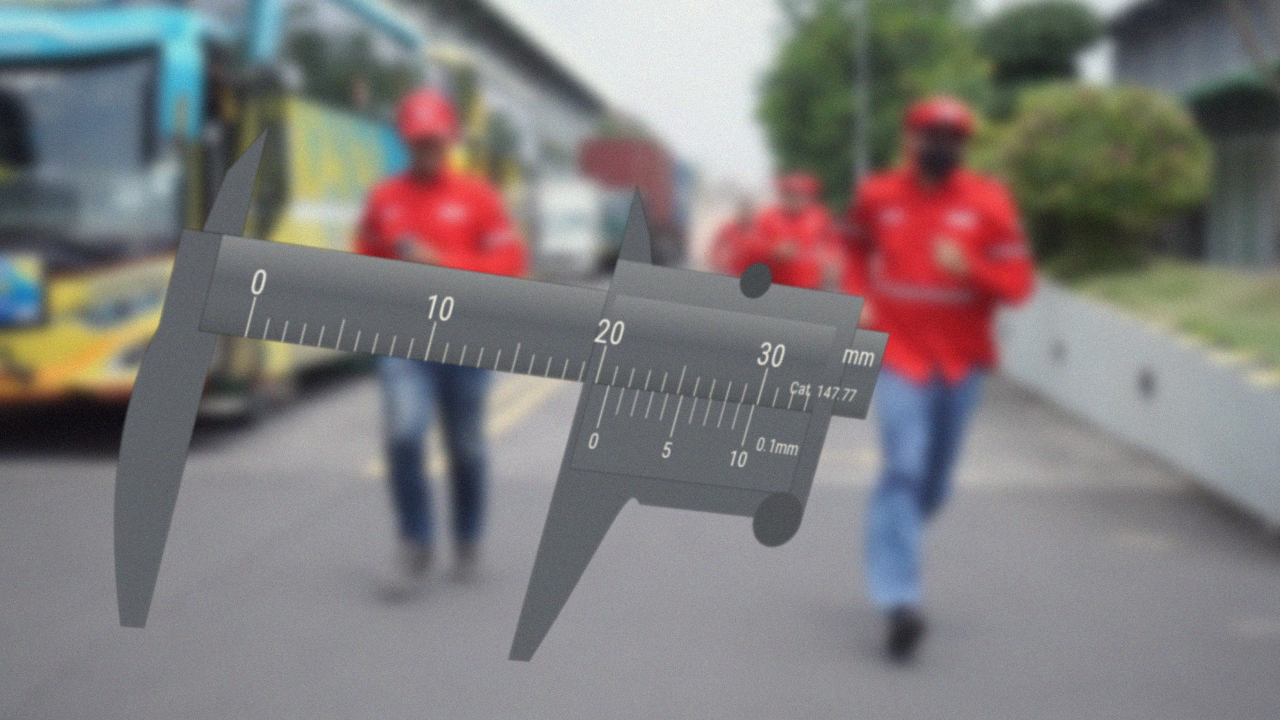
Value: mm 20.8
